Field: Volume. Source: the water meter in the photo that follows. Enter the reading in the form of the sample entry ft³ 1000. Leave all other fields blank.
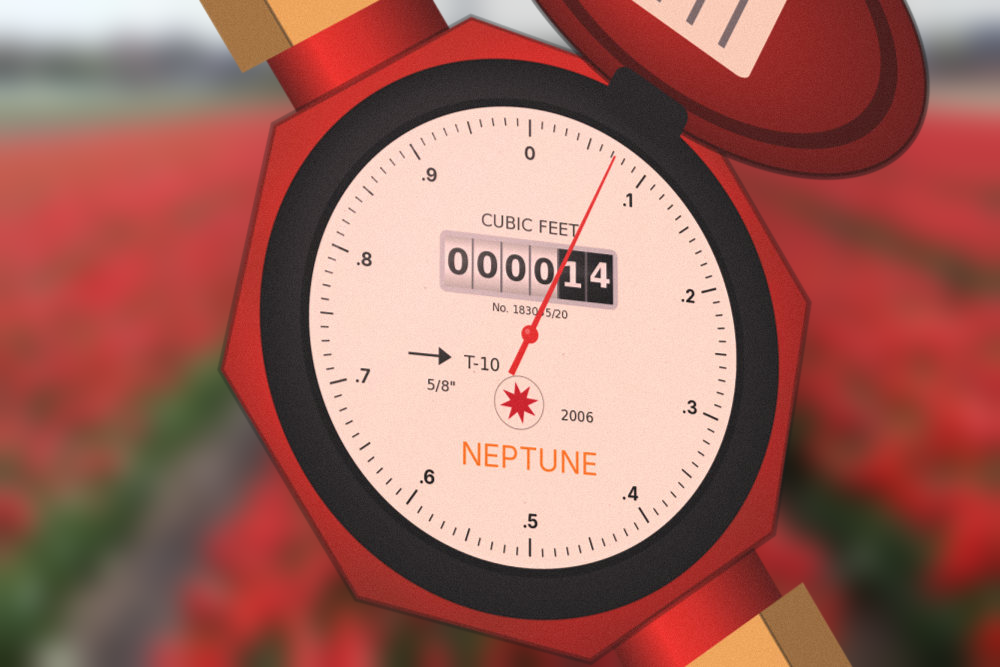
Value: ft³ 14.07
